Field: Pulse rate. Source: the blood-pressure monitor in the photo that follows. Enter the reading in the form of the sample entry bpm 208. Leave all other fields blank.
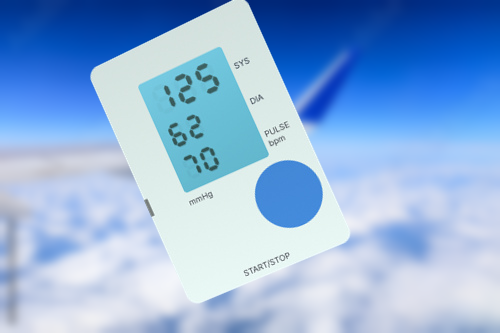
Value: bpm 70
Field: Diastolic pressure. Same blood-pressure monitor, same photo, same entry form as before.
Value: mmHg 62
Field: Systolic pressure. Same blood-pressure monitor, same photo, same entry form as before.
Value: mmHg 125
